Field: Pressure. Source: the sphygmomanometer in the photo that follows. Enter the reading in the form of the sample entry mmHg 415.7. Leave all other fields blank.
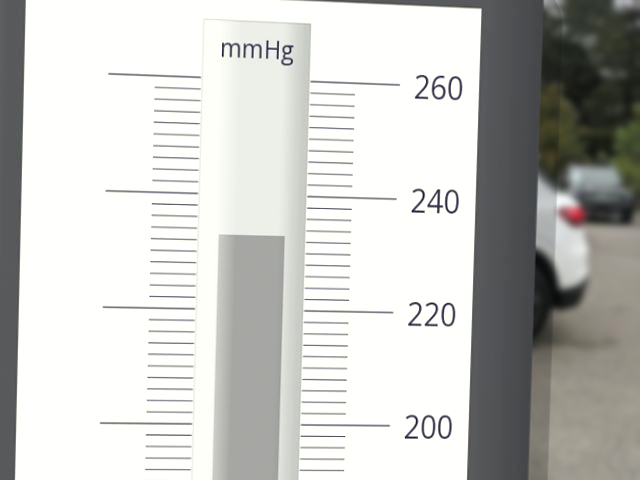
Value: mmHg 233
